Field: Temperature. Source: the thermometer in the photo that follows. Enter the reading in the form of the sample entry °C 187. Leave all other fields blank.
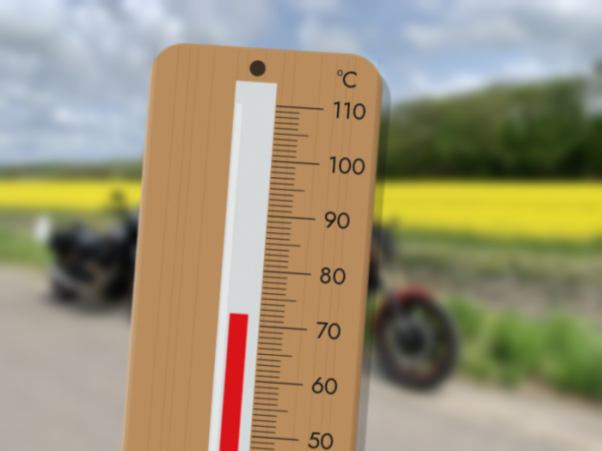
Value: °C 72
